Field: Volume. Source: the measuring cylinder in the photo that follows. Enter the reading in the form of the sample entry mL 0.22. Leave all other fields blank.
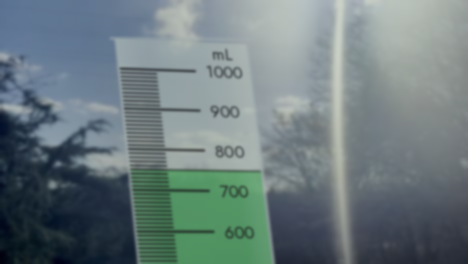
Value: mL 750
